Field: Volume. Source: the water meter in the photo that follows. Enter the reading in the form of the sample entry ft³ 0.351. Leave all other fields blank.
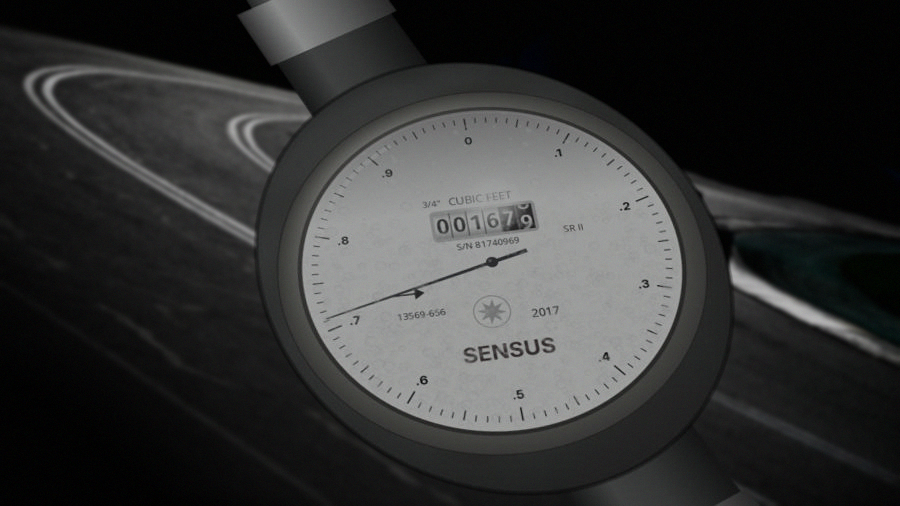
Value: ft³ 1678.71
